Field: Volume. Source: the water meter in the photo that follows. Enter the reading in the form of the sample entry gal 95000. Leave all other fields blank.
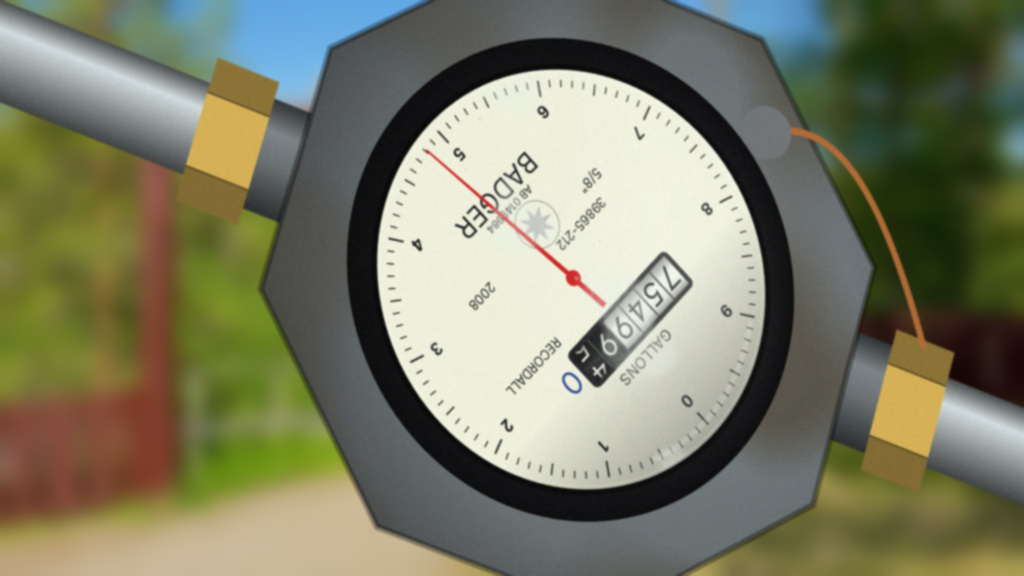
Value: gal 7549944.8
